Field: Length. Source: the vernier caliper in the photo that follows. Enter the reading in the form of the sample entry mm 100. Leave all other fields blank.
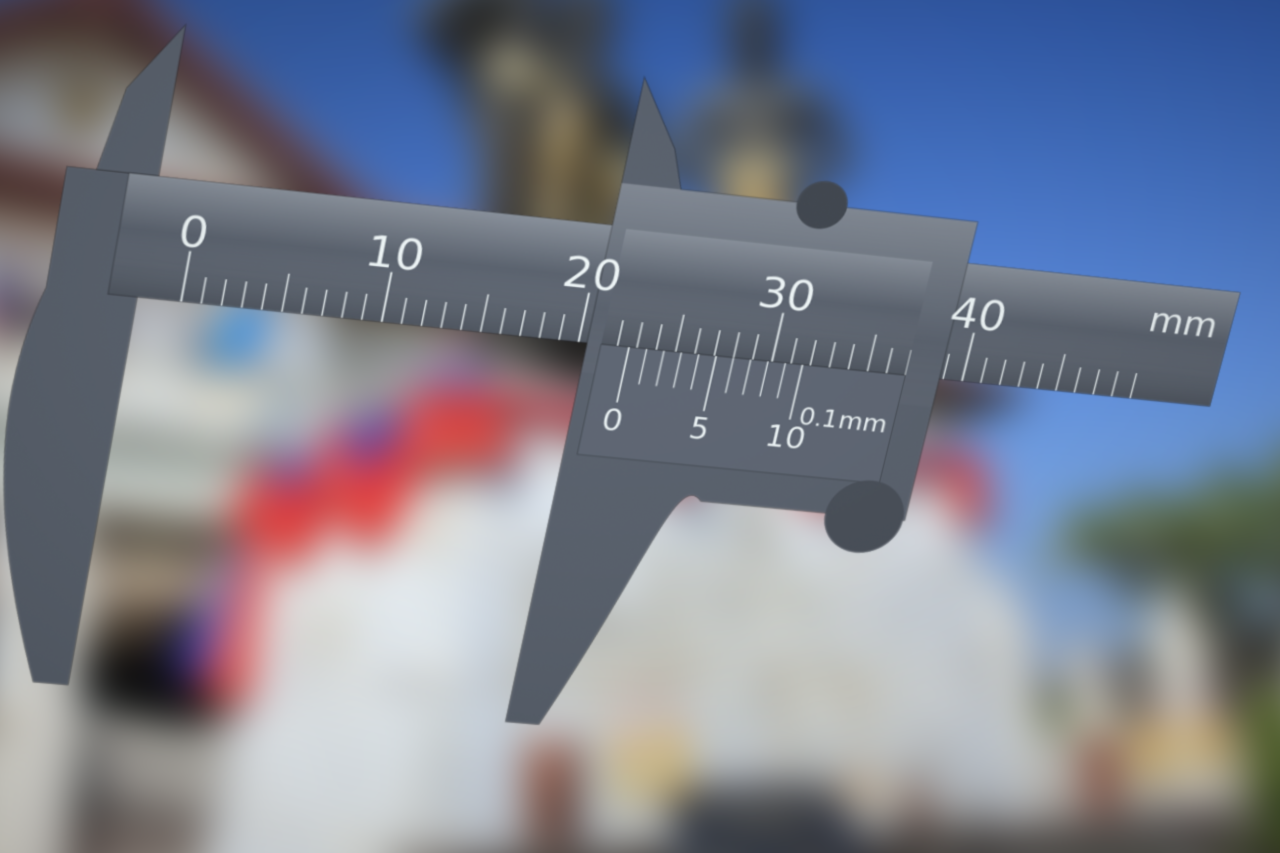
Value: mm 22.6
